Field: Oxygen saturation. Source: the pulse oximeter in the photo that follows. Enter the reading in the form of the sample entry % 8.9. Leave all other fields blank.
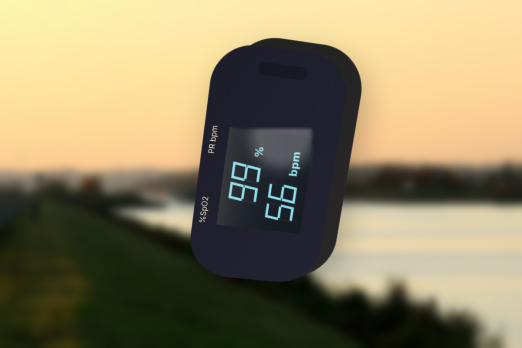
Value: % 99
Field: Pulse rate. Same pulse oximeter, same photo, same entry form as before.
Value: bpm 56
